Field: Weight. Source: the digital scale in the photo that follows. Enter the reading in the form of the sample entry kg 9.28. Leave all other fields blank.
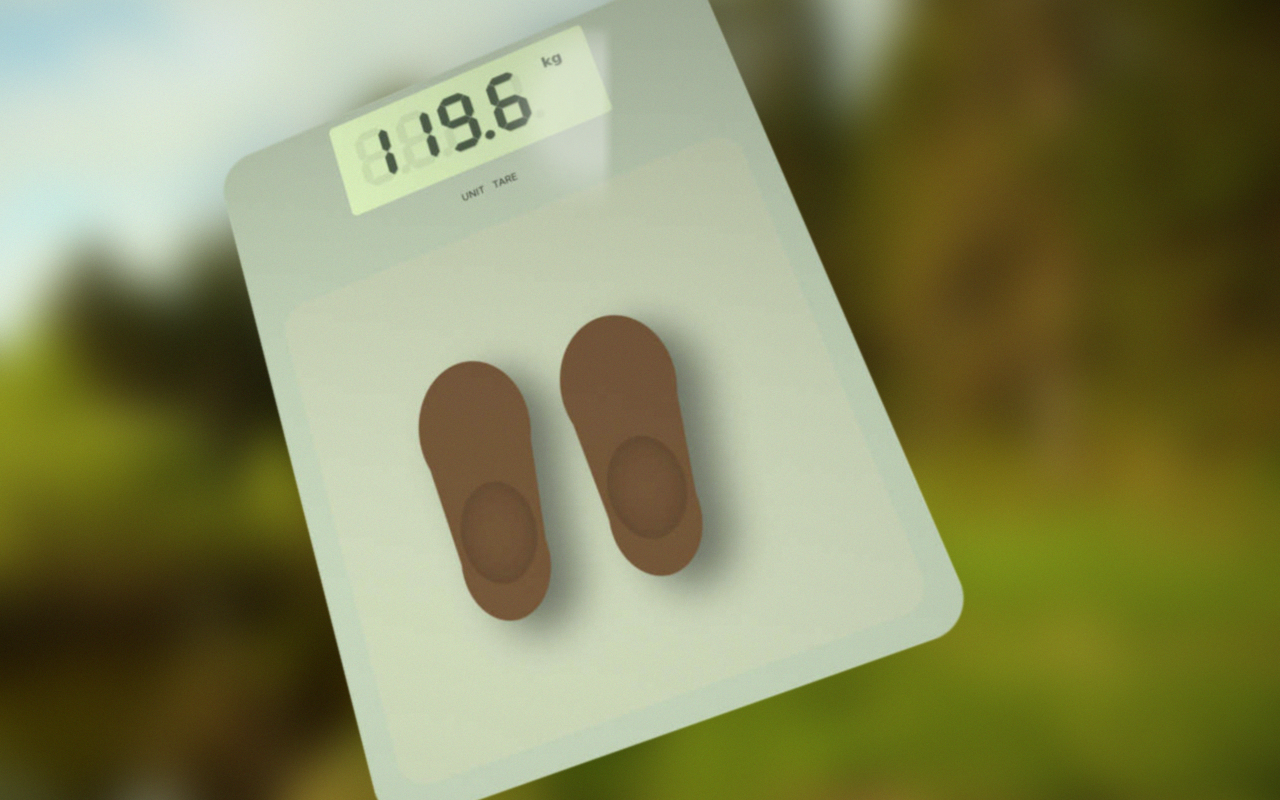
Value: kg 119.6
